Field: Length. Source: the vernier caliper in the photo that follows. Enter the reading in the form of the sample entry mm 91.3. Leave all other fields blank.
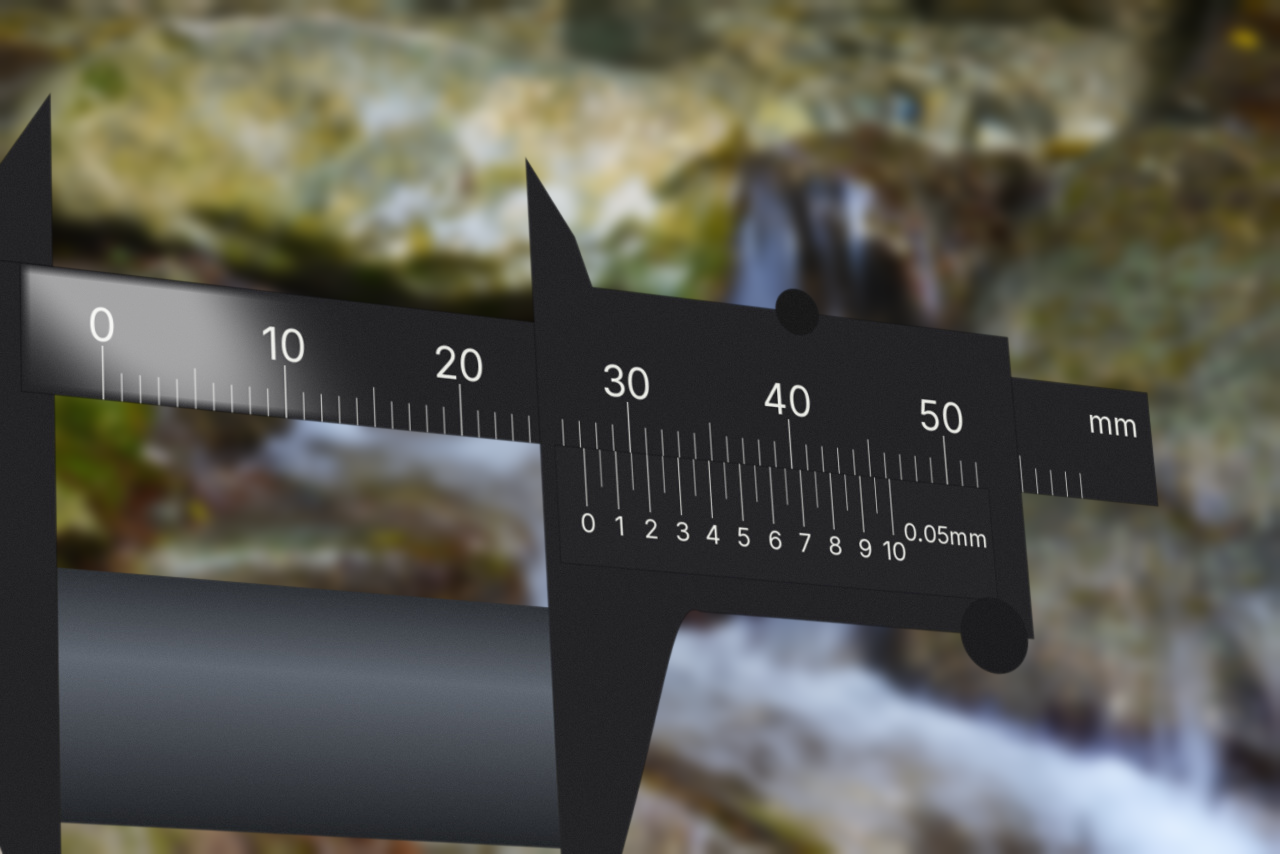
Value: mm 27.2
